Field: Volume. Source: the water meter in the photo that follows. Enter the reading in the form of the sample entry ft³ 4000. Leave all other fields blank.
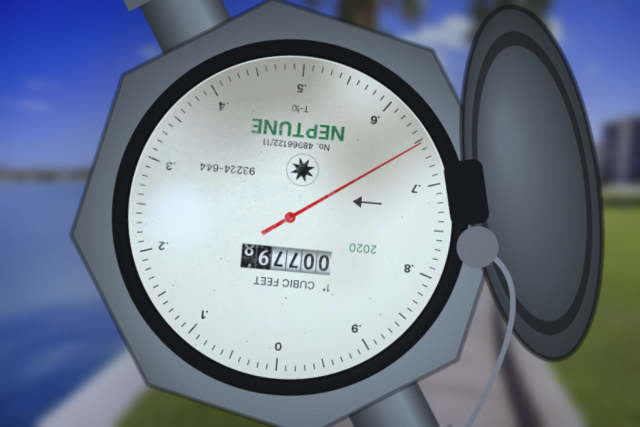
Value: ft³ 7797.65
